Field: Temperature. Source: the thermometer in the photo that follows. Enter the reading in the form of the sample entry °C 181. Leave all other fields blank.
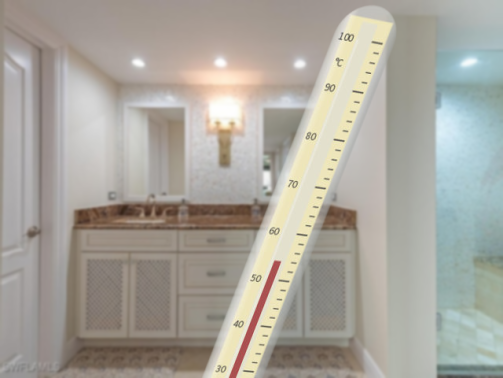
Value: °C 54
